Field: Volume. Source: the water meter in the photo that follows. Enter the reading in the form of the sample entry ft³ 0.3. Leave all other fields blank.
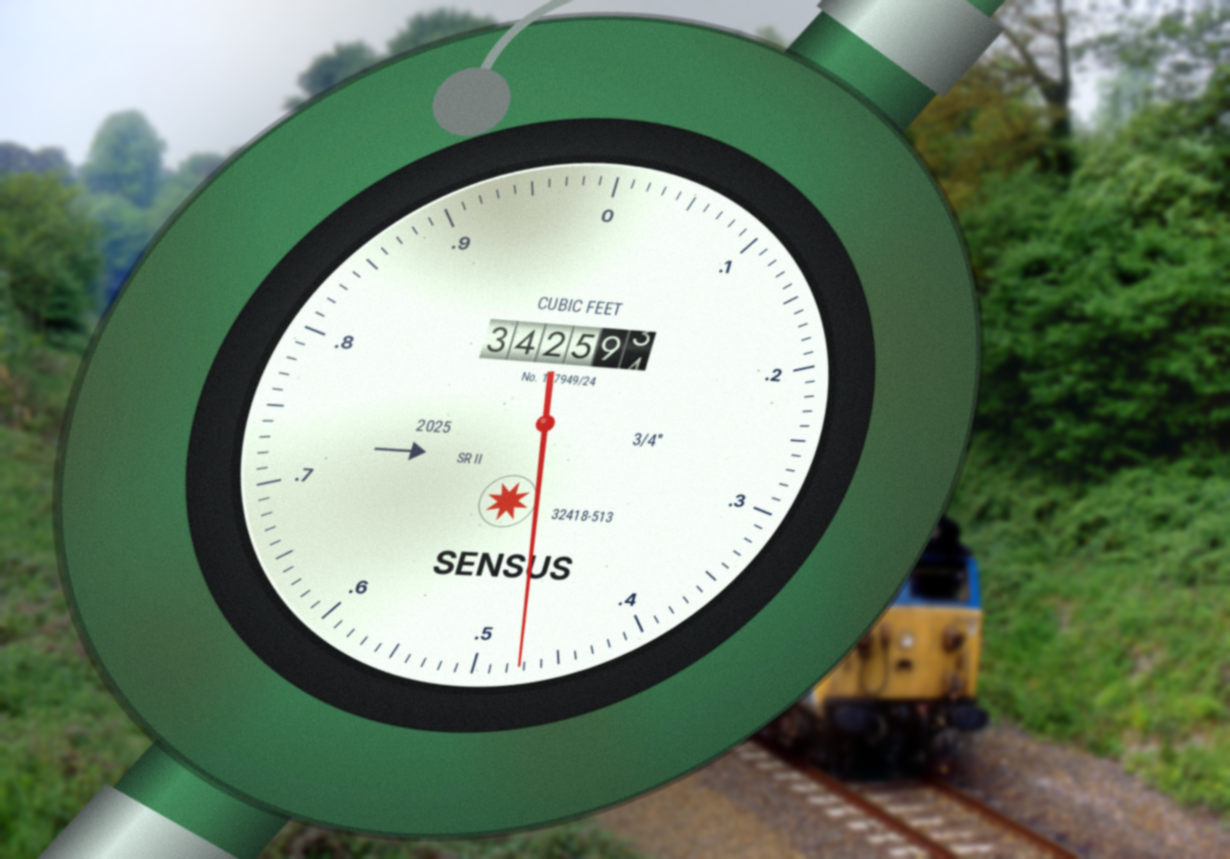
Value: ft³ 342593.47
